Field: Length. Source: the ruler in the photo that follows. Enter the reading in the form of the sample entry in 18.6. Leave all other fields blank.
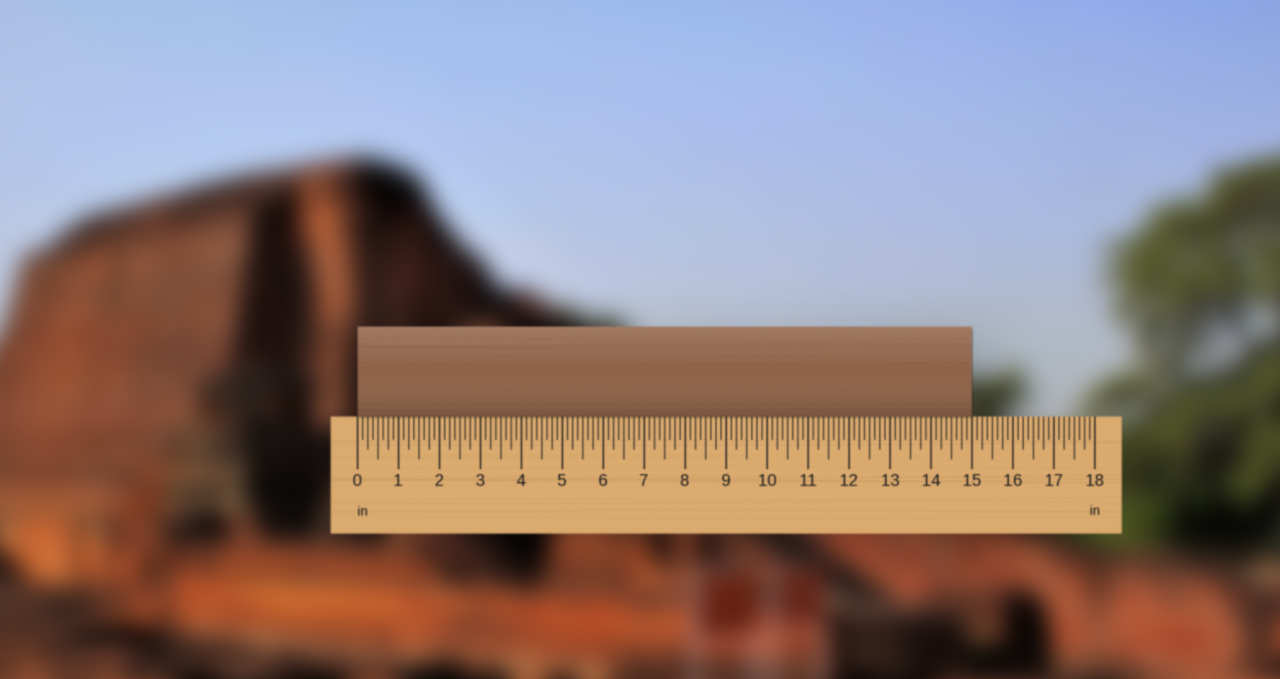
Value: in 15
